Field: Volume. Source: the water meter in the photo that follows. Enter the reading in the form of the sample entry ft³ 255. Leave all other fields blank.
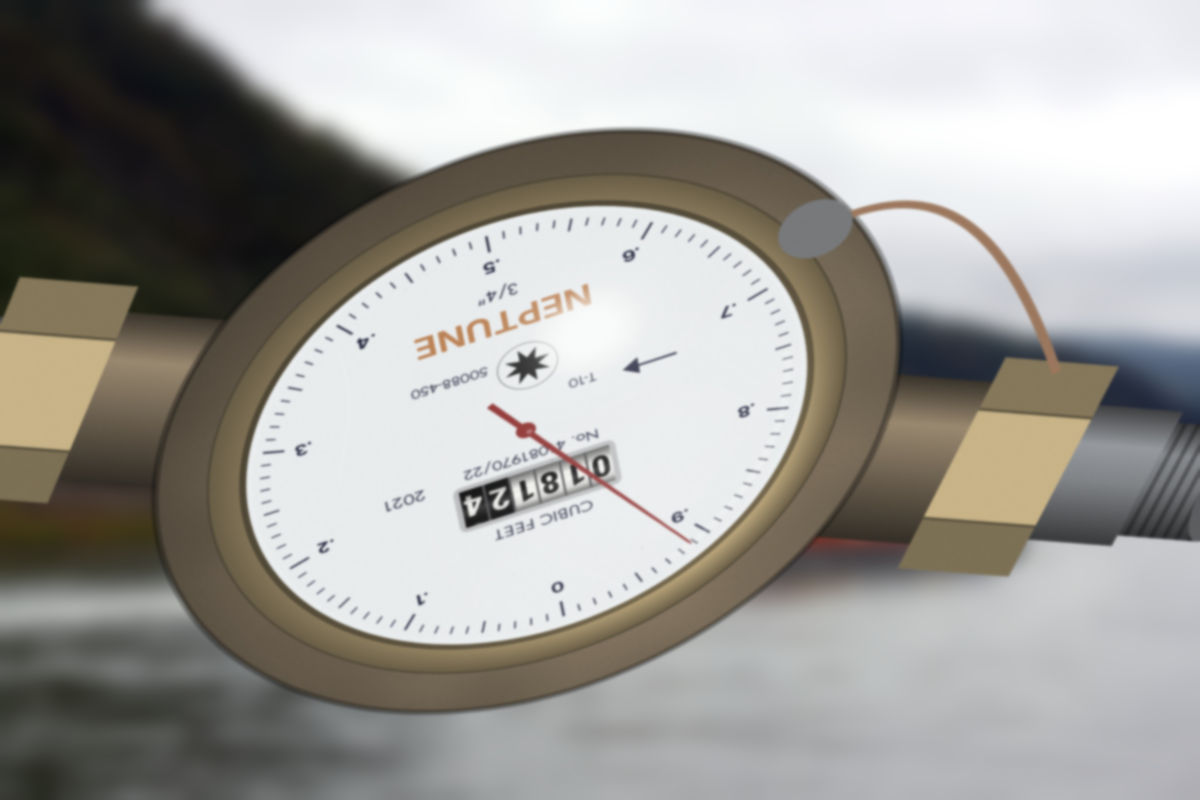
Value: ft³ 18123.91
